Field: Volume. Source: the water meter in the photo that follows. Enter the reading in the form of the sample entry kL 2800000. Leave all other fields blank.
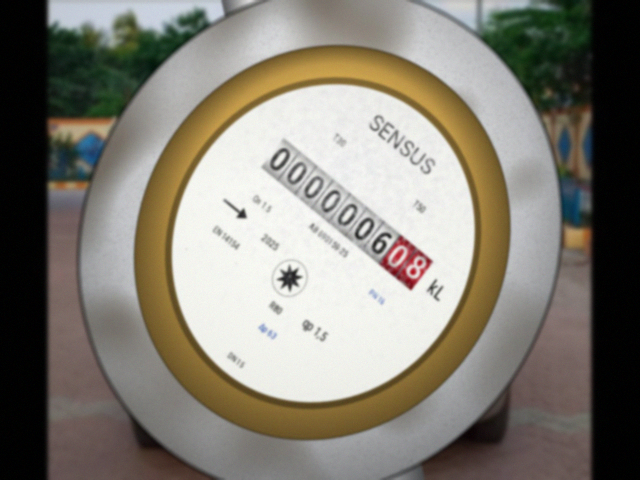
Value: kL 6.08
